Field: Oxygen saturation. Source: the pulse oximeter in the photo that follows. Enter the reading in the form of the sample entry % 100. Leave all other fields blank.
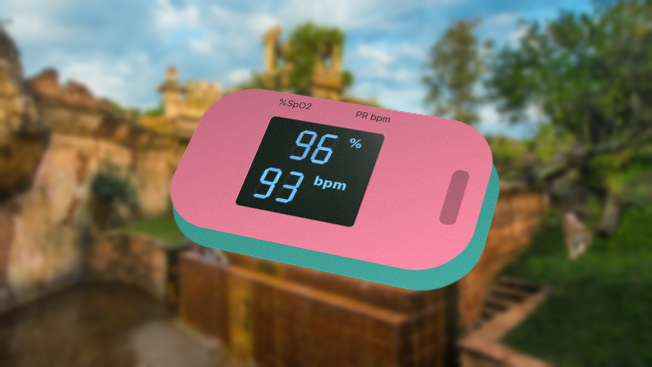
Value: % 96
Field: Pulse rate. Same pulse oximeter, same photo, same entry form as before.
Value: bpm 93
